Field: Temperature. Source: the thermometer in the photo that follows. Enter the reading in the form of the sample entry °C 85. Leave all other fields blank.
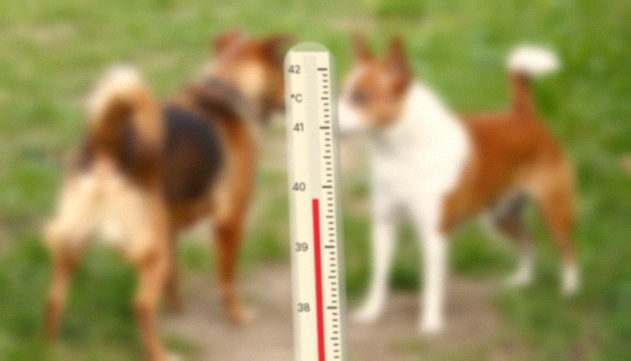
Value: °C 39.8
